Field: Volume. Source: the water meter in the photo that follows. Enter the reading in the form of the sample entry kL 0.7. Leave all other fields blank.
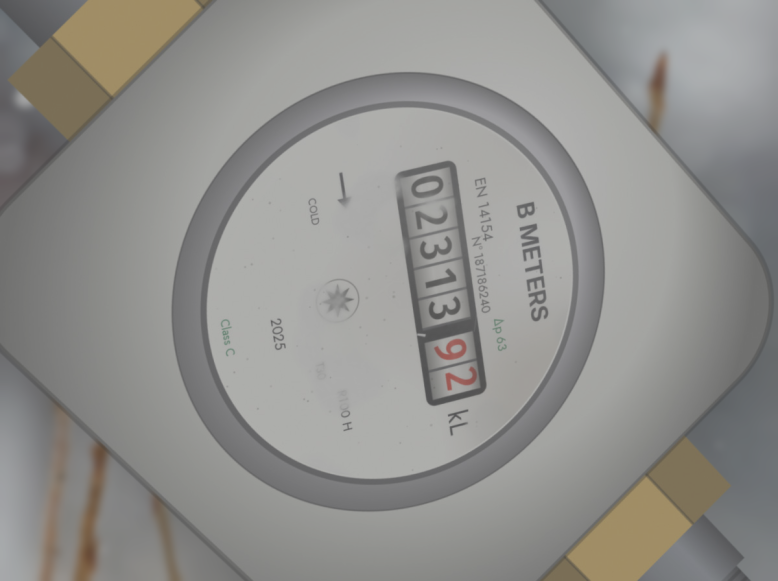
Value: kL 2313.92
